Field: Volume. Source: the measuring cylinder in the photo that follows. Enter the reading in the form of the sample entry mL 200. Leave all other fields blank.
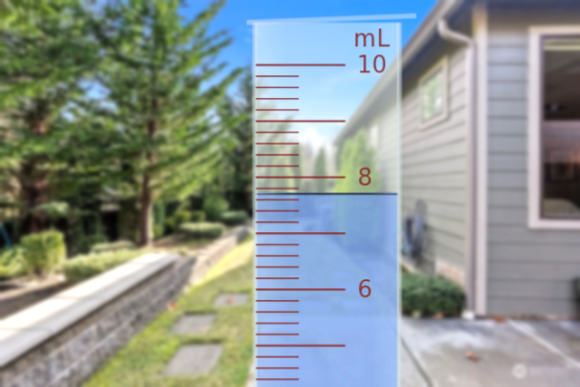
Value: mL 7.7
